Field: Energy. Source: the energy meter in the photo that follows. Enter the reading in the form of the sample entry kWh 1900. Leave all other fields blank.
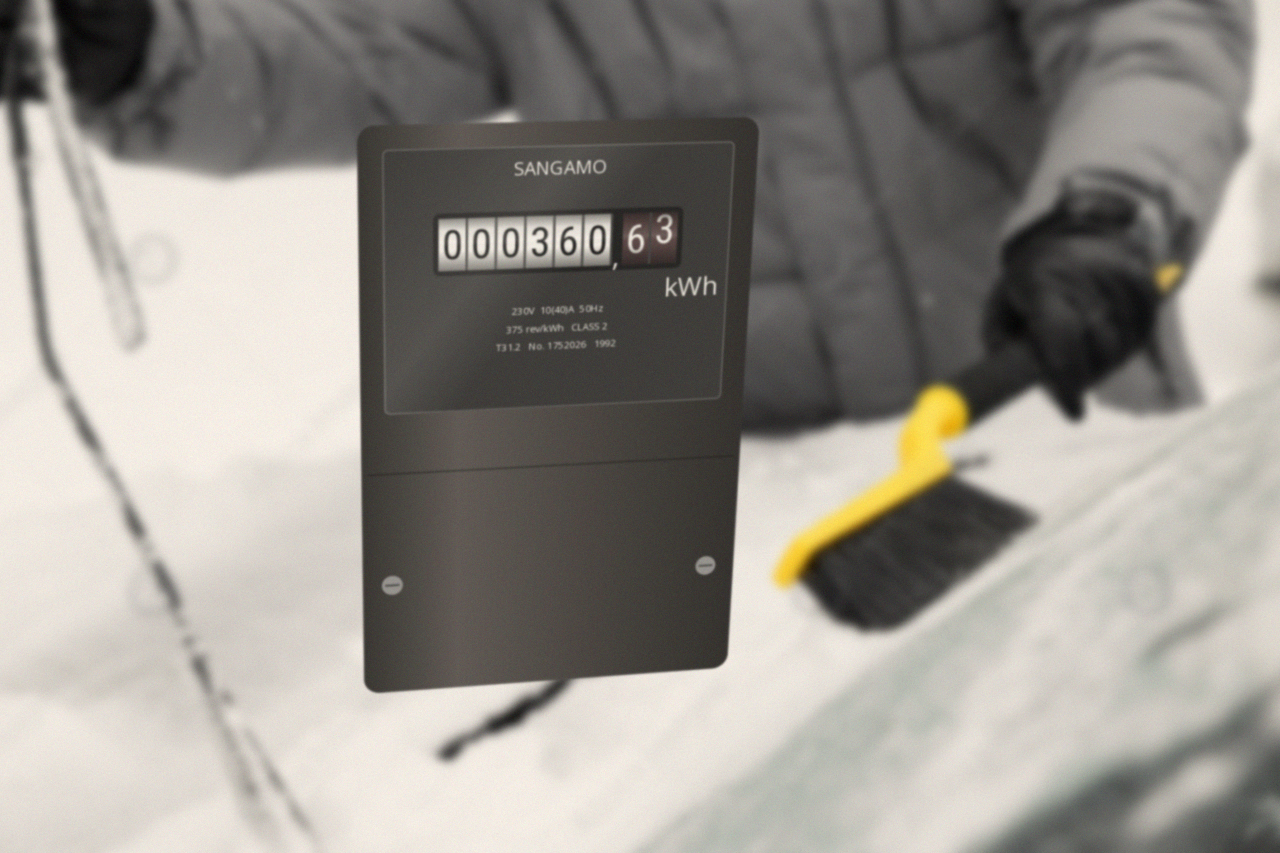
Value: kWh 360.63
